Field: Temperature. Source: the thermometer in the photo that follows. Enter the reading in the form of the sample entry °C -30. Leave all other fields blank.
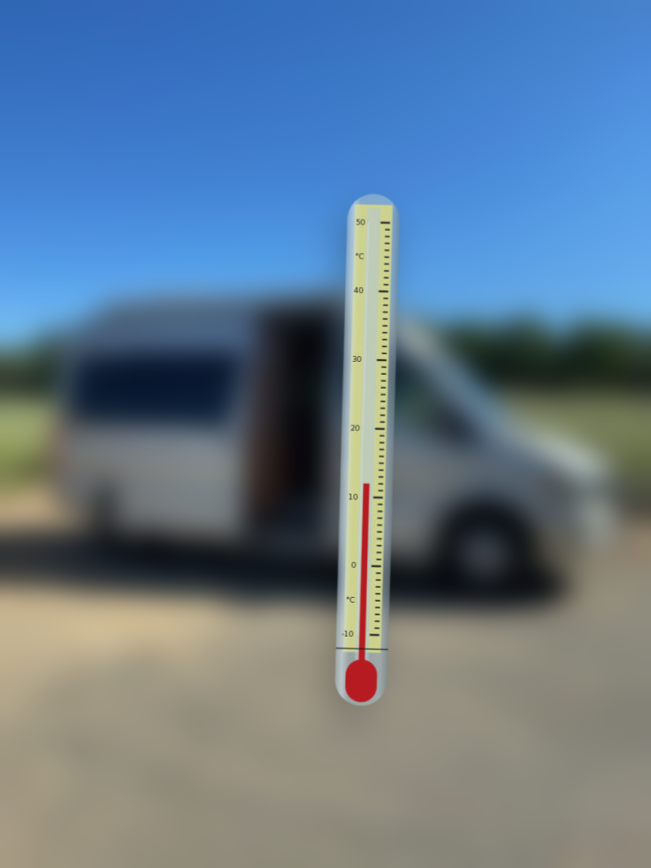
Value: °C 12
